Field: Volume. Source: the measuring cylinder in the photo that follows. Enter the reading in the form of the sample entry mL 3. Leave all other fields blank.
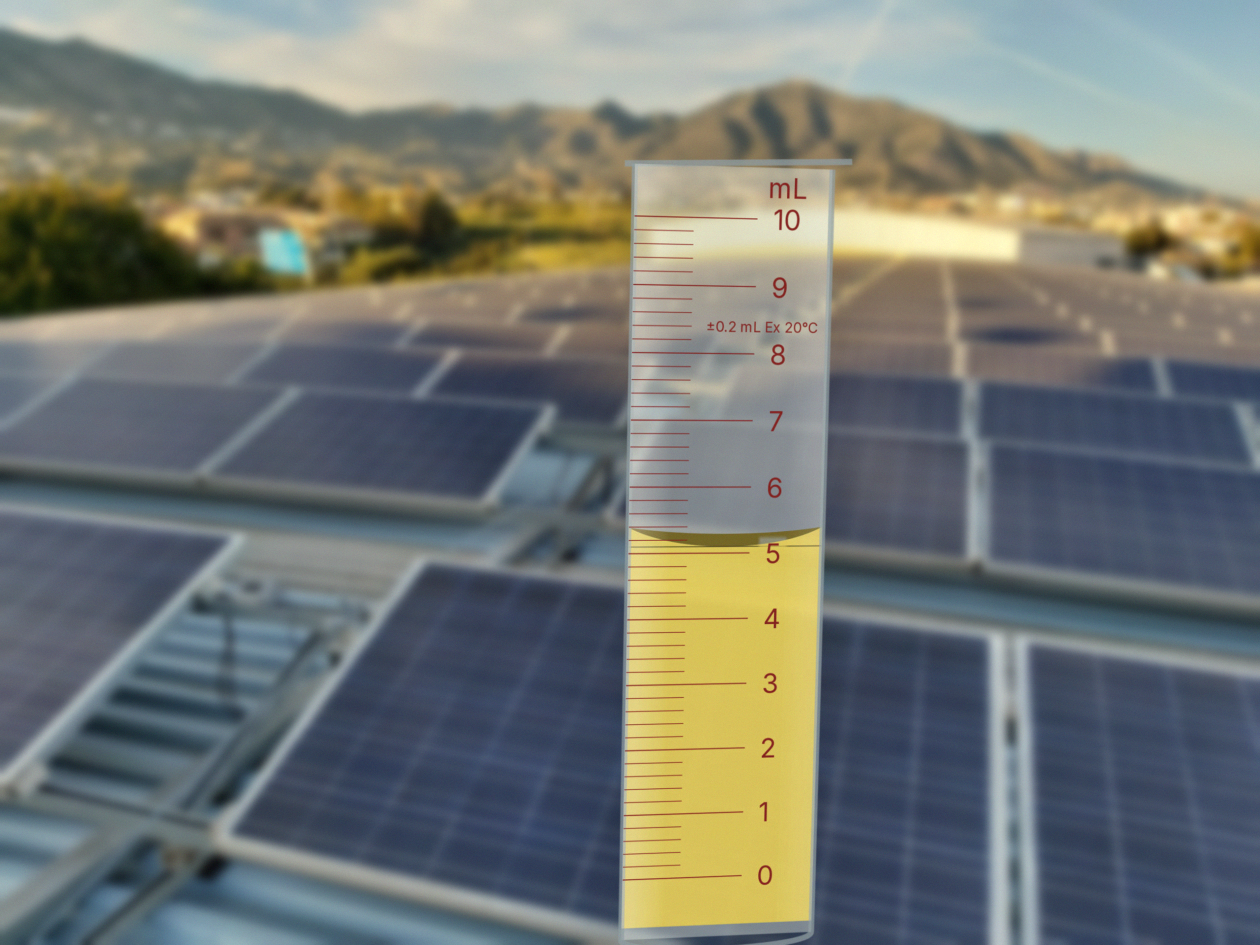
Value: mL 5.1
